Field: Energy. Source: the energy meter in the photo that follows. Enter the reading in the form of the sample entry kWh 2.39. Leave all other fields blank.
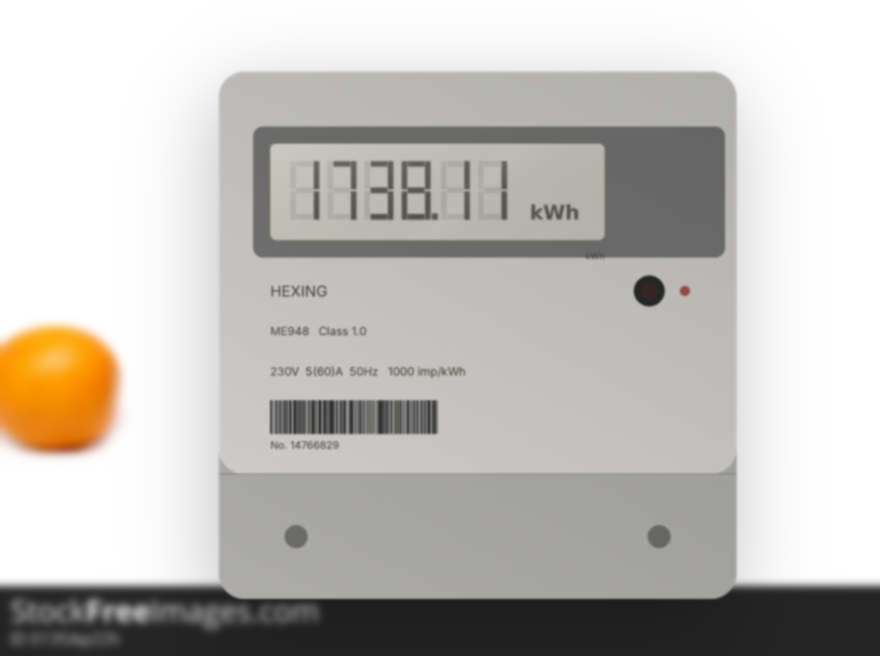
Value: kWh 1738.11
